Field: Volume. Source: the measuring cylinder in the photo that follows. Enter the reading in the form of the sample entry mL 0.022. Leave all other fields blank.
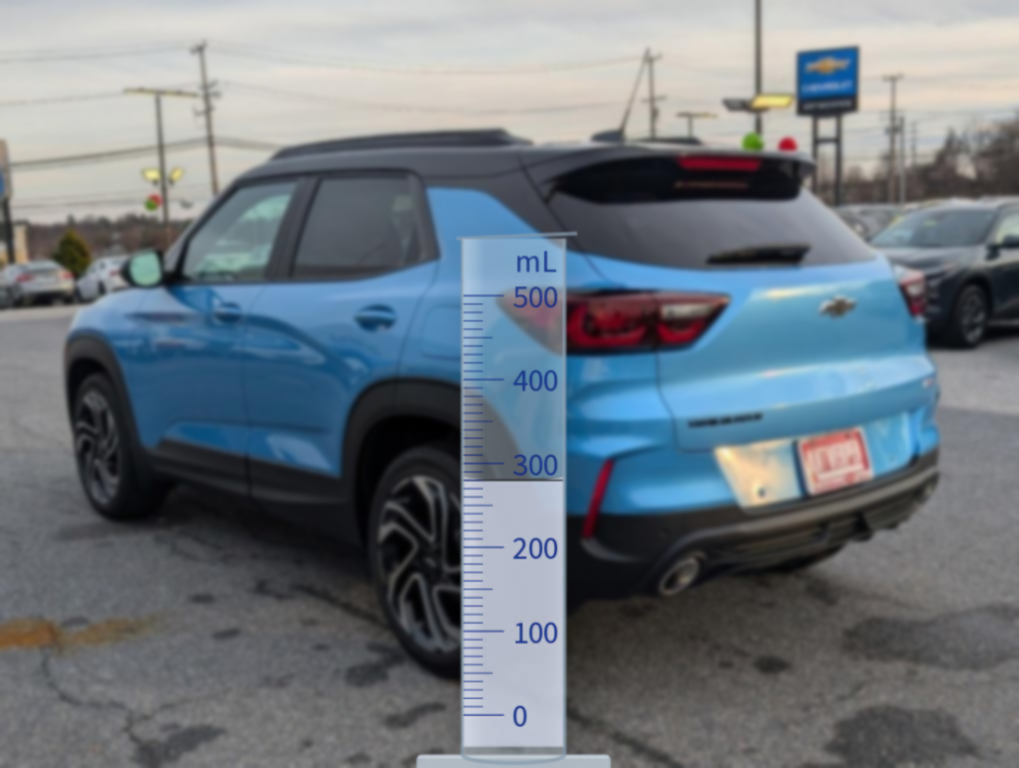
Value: mL 280
